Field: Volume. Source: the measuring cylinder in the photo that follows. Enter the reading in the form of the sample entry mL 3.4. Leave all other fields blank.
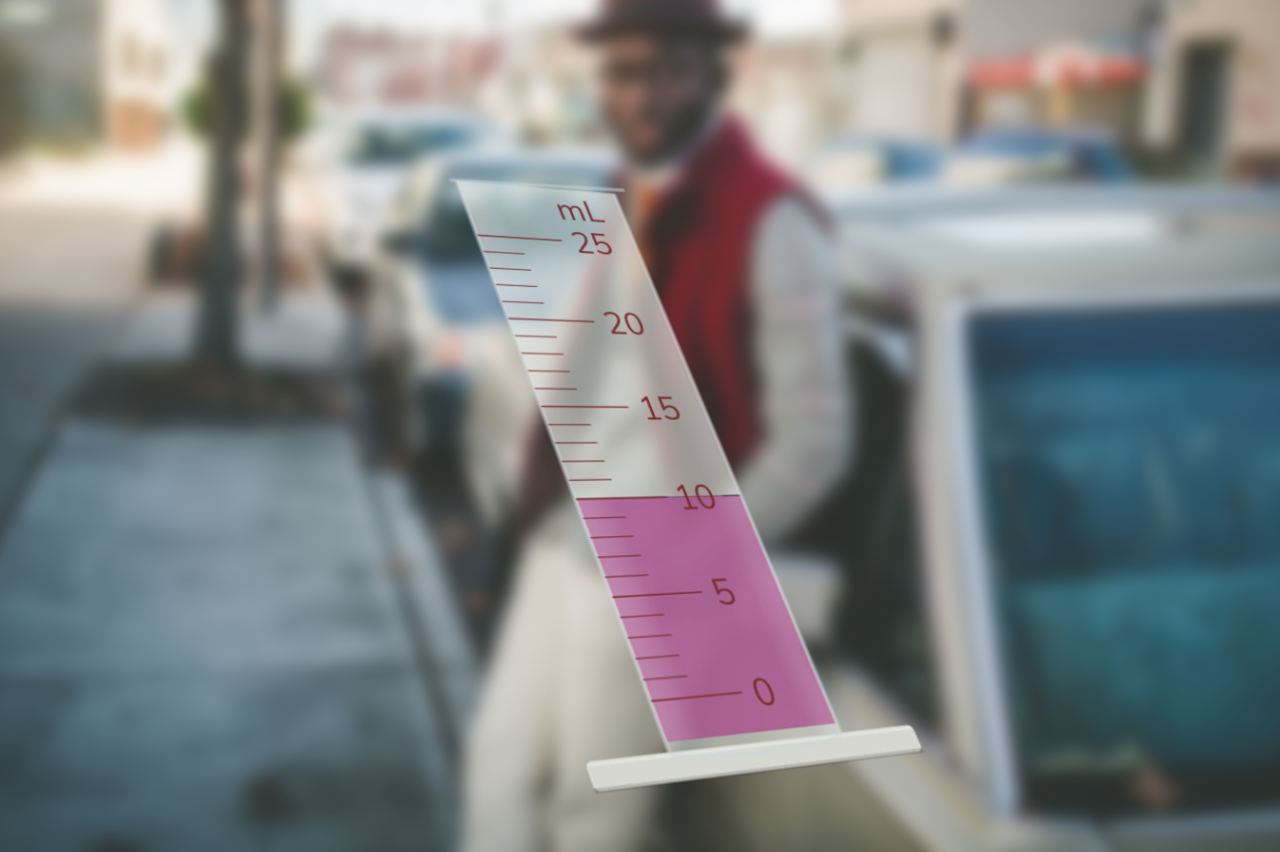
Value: mL 10
